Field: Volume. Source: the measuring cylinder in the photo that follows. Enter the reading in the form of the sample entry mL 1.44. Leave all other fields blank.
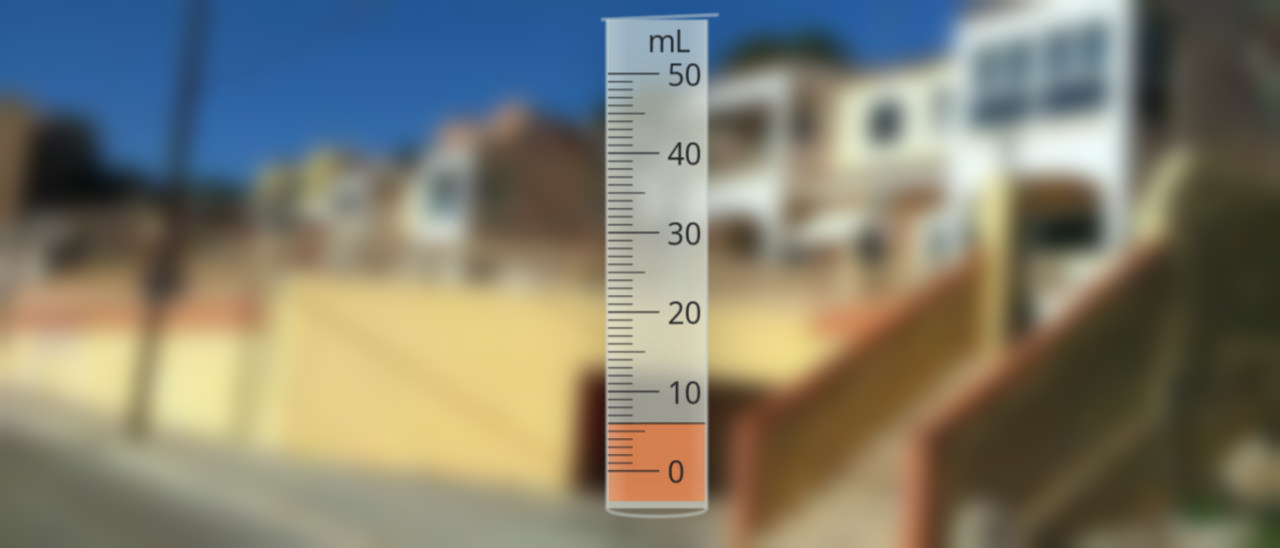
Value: mL 6
